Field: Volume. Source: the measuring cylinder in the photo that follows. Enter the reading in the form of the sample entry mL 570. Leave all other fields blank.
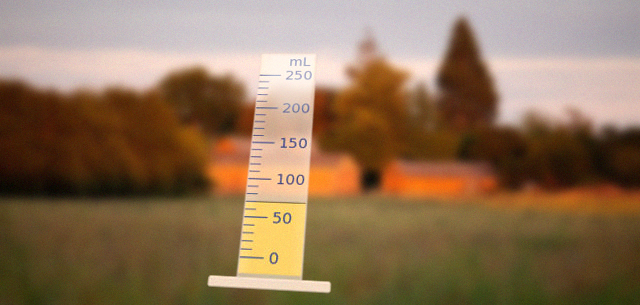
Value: mL 70
